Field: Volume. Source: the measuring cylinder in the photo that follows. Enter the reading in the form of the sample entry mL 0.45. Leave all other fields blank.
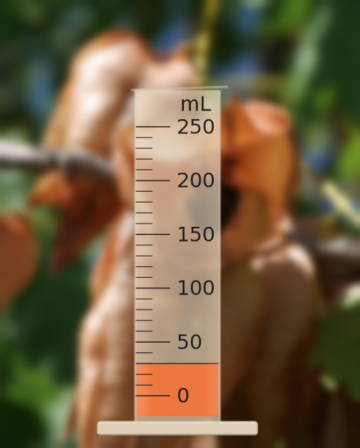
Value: mL 30
